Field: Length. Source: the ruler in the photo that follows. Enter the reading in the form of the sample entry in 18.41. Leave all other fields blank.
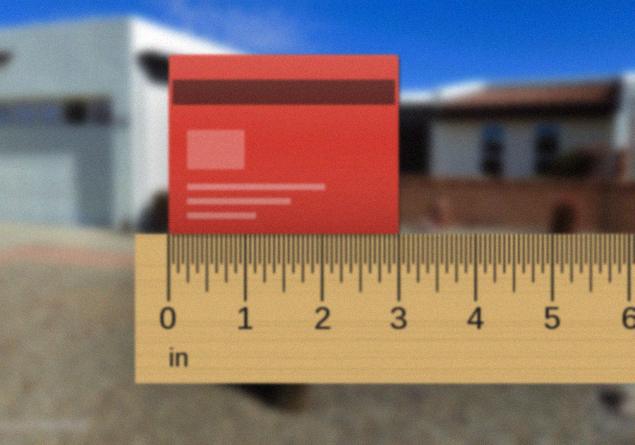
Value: in 3
